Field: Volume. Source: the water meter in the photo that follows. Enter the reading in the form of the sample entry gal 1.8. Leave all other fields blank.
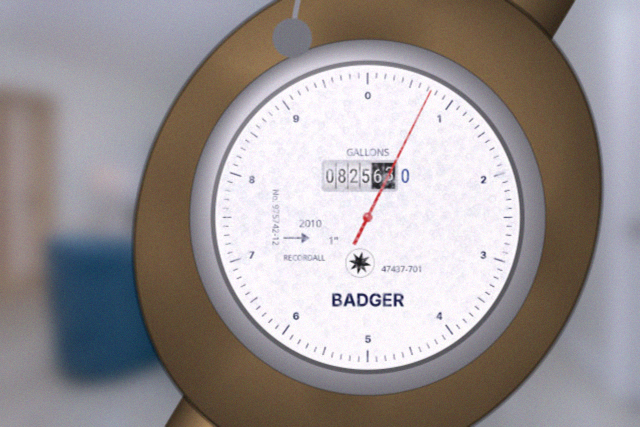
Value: gal 825630.7
